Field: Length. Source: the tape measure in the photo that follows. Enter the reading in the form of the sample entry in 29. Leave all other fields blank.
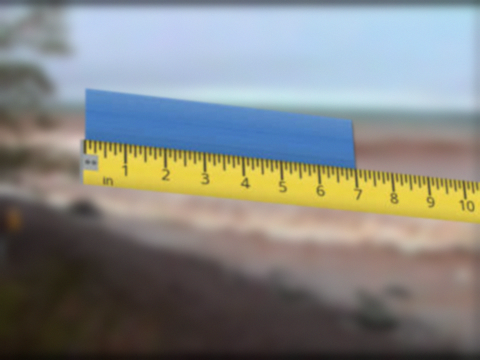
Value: in 7
